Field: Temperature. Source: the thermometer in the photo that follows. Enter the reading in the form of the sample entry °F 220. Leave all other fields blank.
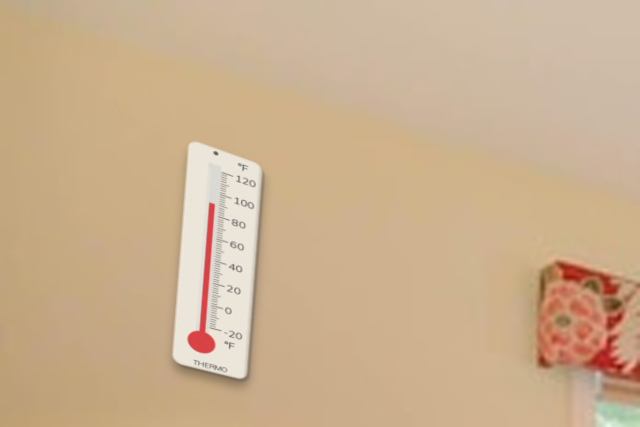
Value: °F 90
